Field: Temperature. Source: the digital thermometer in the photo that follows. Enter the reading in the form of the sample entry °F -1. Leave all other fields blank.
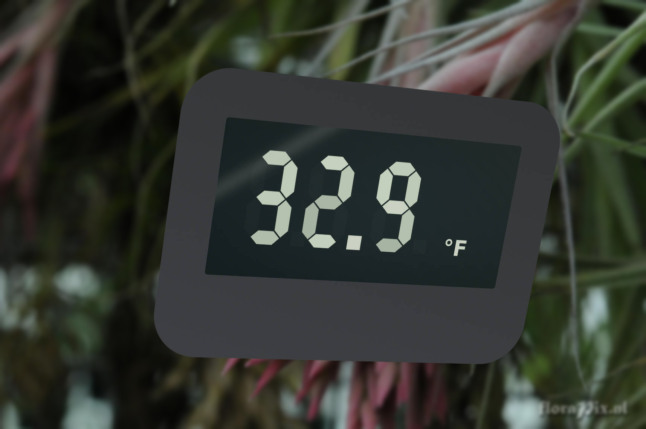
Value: °F 32.9
